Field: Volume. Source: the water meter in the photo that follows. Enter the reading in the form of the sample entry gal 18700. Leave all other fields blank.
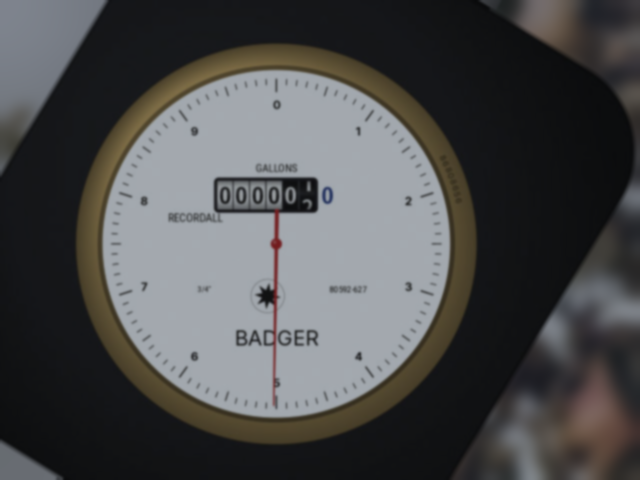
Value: gal 15.0
